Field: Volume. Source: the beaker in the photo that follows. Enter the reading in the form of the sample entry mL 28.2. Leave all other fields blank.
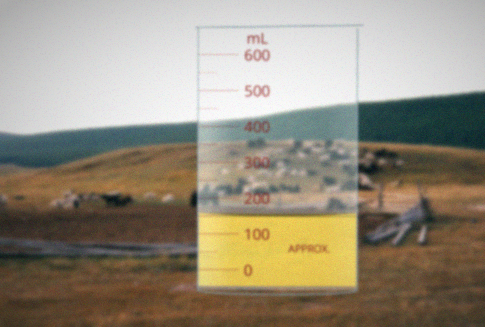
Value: mL 150
